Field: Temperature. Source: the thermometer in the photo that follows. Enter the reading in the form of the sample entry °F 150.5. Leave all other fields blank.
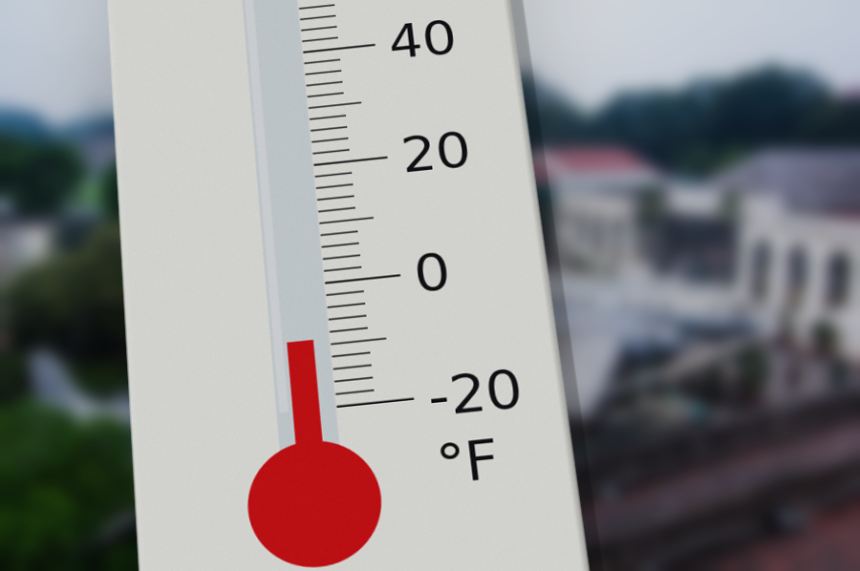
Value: °F -9
